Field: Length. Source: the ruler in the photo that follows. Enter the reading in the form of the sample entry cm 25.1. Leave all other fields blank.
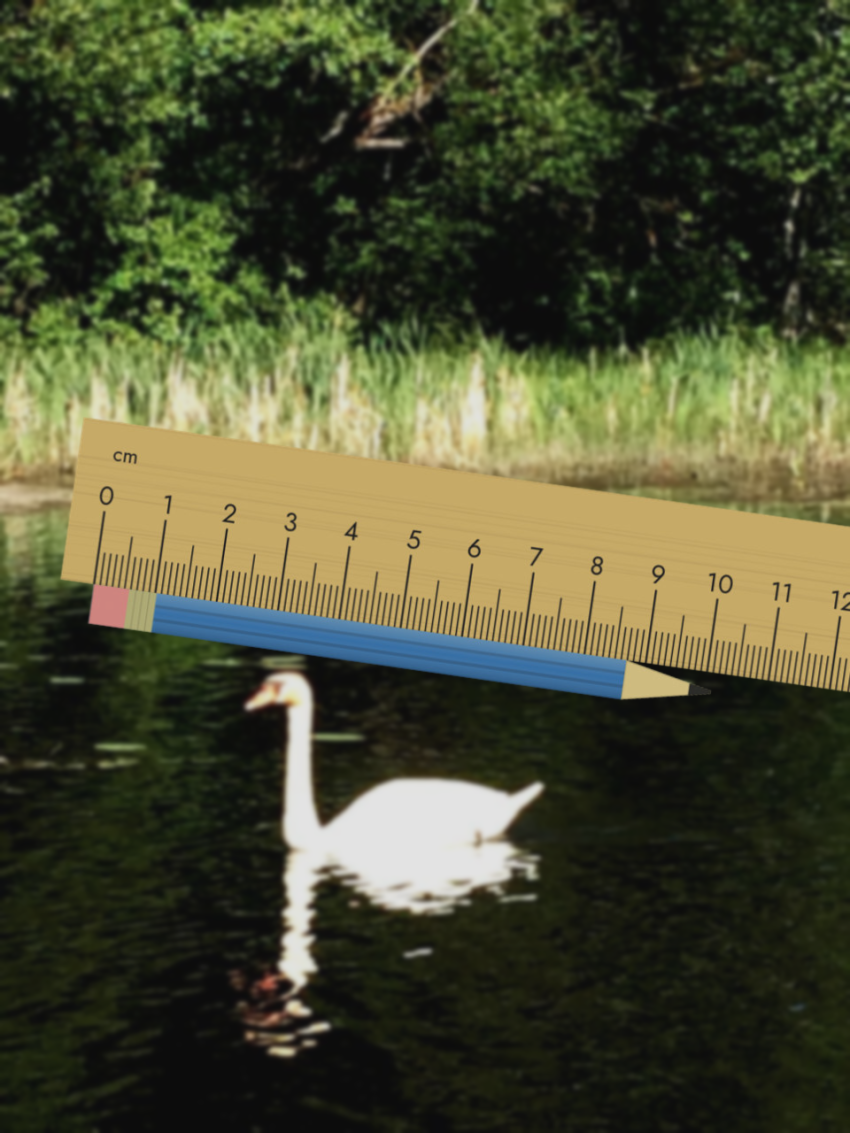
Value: cm 10.1
